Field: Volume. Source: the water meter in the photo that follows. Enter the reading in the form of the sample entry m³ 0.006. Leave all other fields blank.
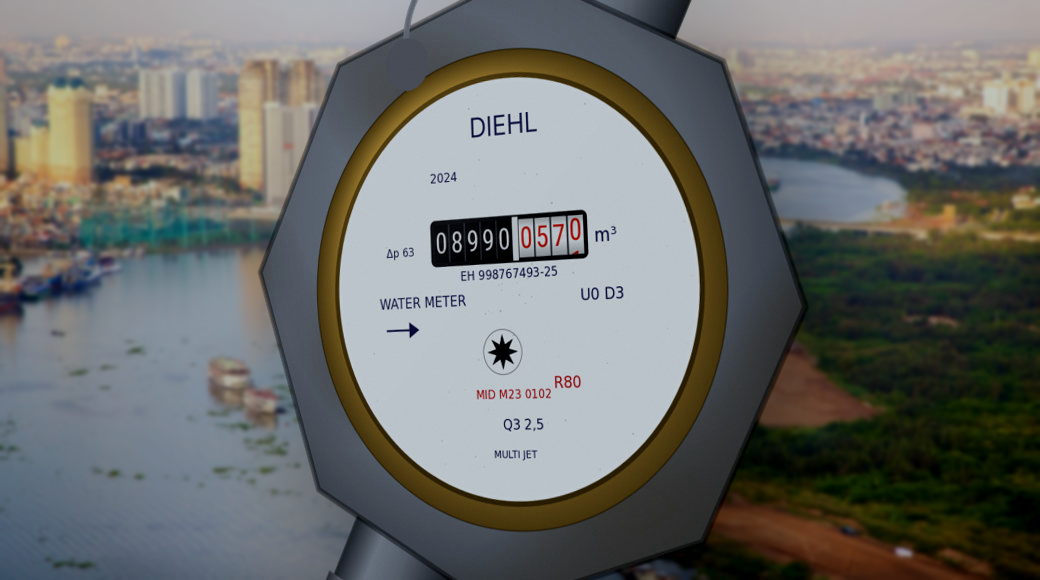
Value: m³ 8990.0570
